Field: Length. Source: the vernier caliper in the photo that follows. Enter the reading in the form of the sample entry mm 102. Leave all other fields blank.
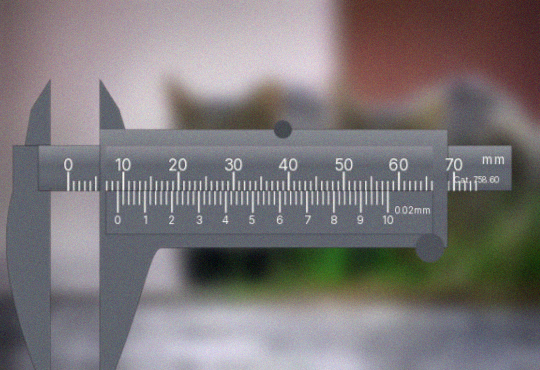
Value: mm 9.0
